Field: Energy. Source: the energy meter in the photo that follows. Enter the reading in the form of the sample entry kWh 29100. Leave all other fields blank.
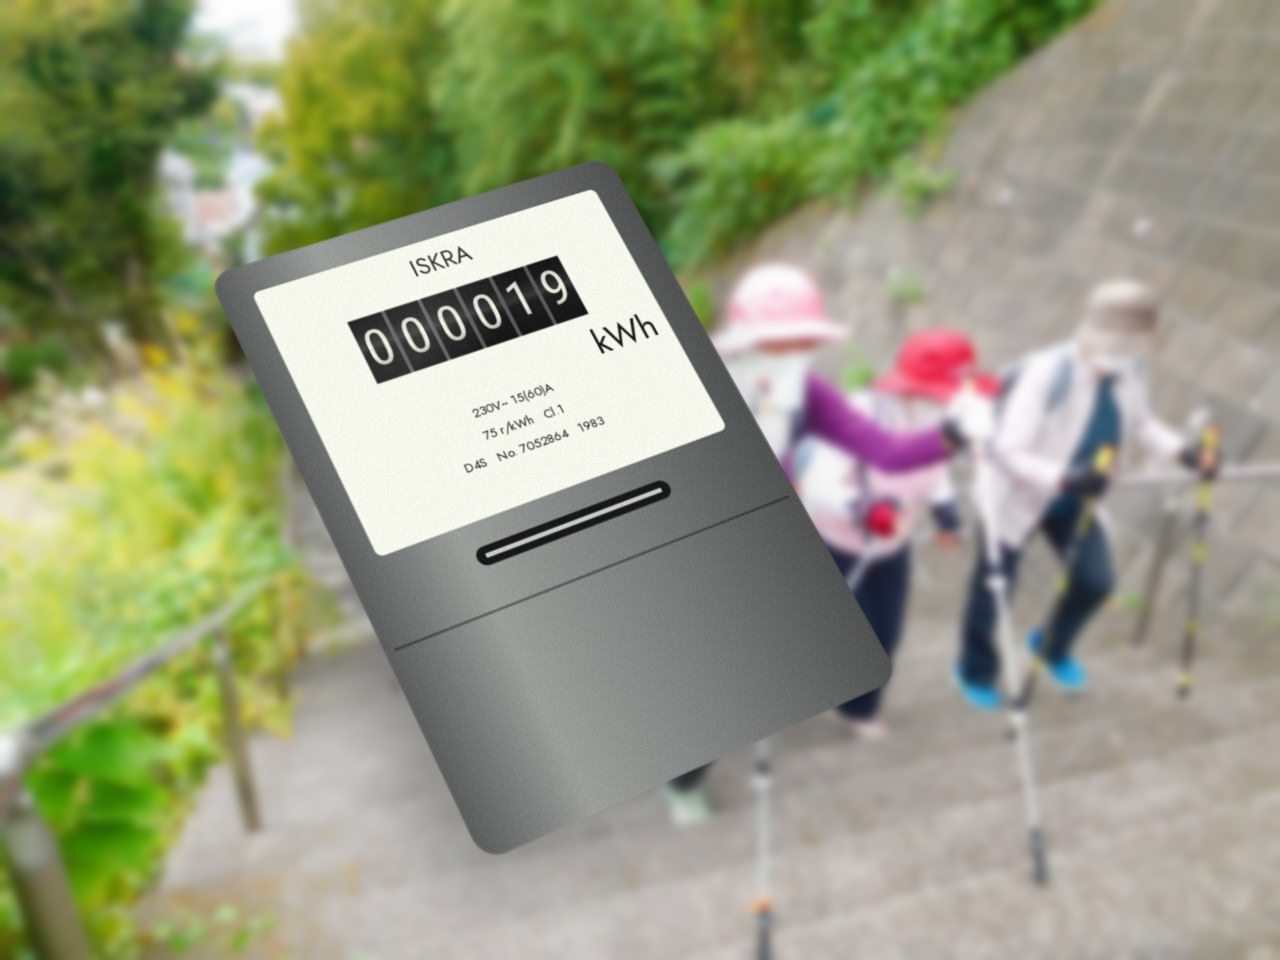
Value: kWh 19
